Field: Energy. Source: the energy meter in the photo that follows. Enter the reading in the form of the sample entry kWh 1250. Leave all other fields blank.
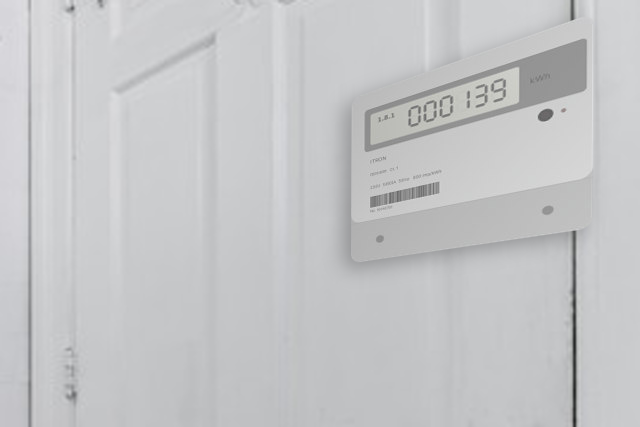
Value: kWh 139
